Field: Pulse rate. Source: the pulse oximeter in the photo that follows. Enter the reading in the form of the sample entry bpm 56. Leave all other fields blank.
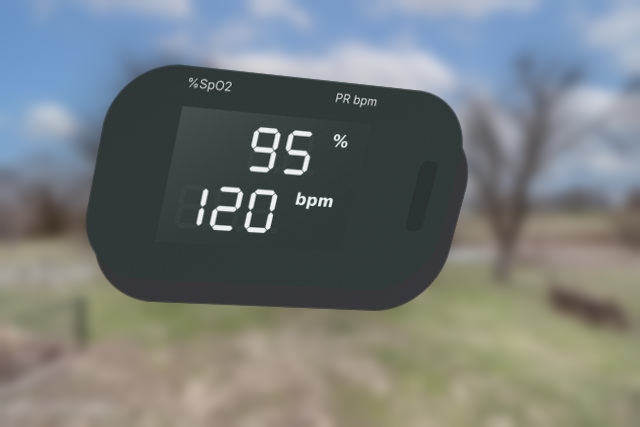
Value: bpm 120
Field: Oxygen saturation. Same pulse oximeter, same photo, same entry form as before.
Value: % 95
